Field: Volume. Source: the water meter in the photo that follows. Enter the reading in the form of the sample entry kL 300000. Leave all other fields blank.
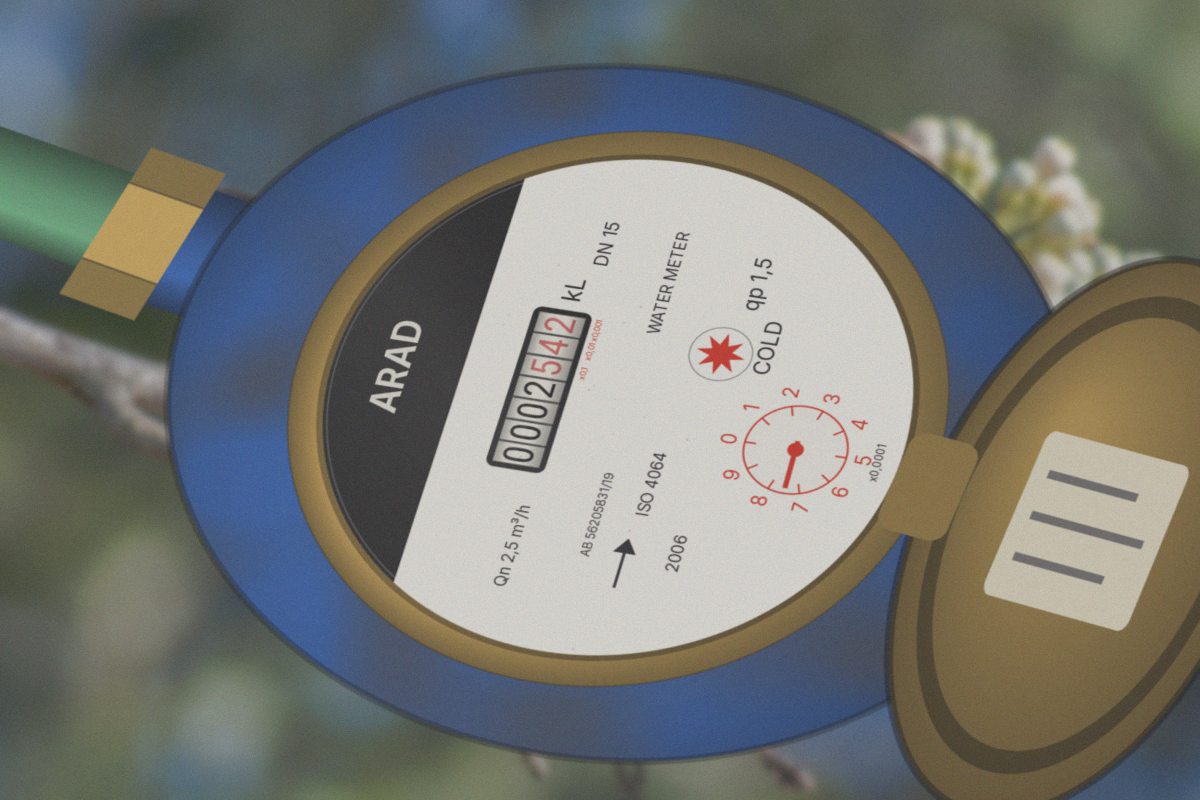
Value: kL 2.5427
